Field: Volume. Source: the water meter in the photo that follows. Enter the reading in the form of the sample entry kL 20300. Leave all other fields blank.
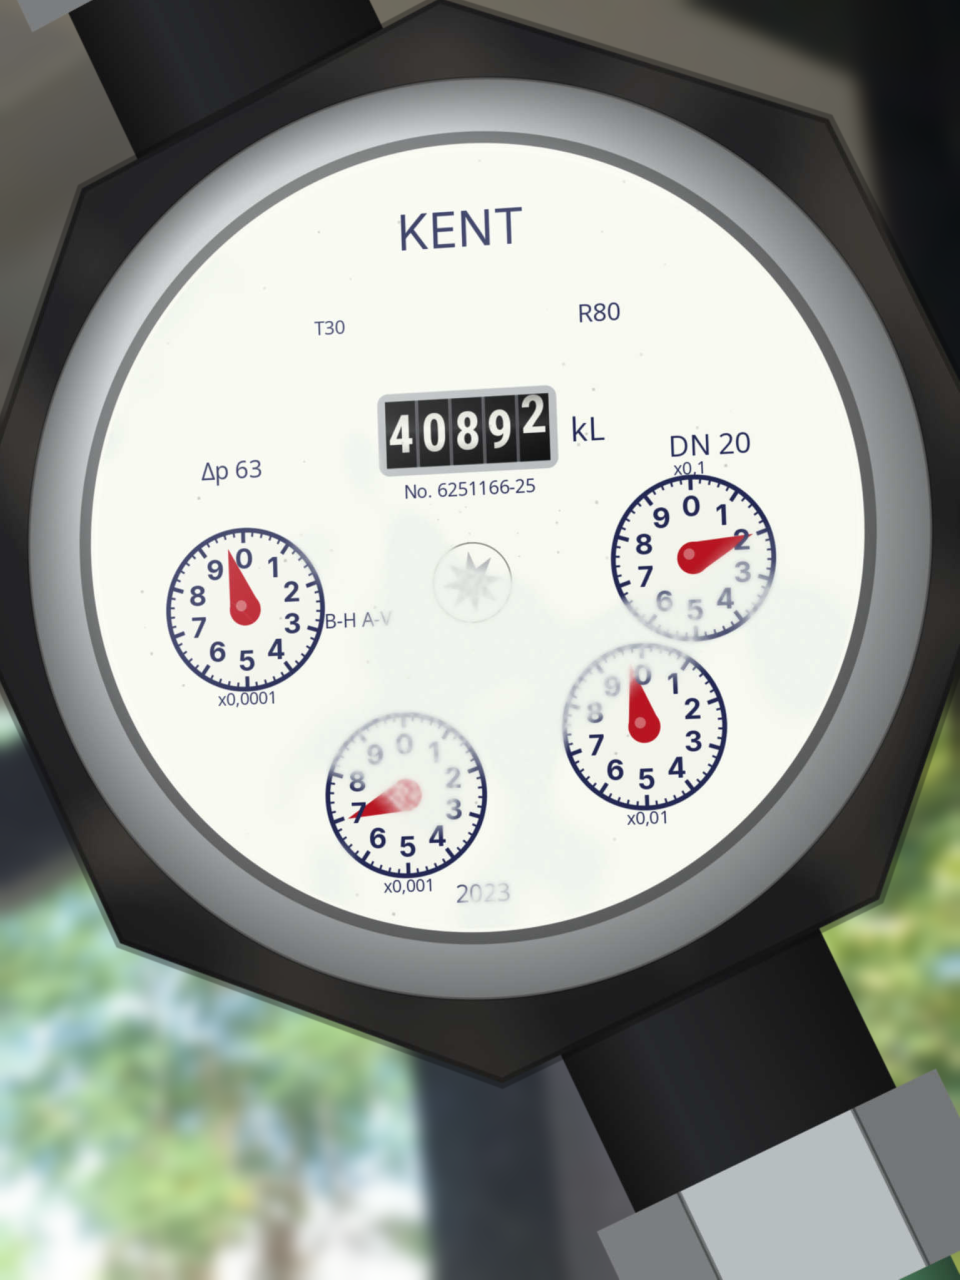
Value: kL 40892.1969
